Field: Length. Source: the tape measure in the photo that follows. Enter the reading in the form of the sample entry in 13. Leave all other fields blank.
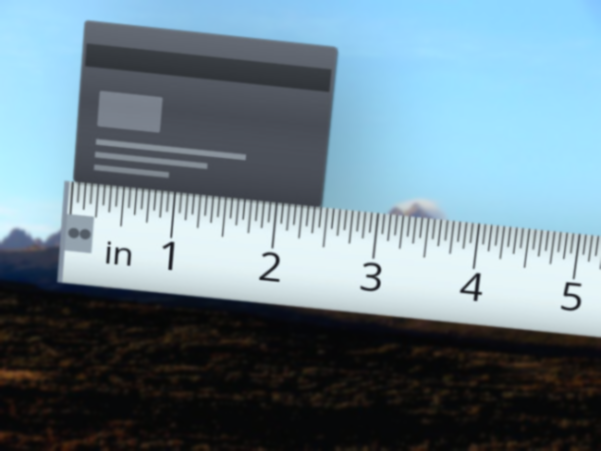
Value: in 2.4375
